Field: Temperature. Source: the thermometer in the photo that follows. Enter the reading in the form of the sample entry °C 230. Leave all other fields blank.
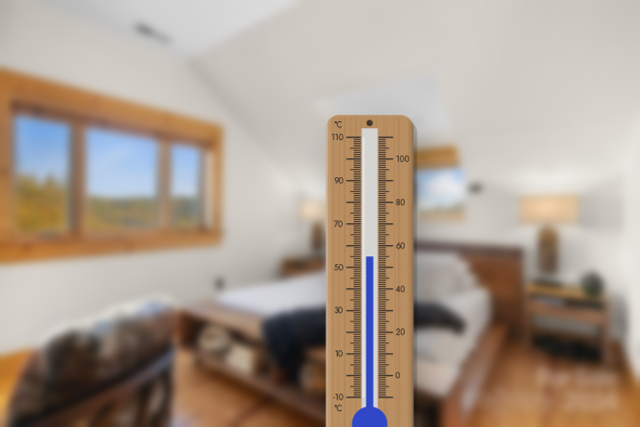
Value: °C 55
